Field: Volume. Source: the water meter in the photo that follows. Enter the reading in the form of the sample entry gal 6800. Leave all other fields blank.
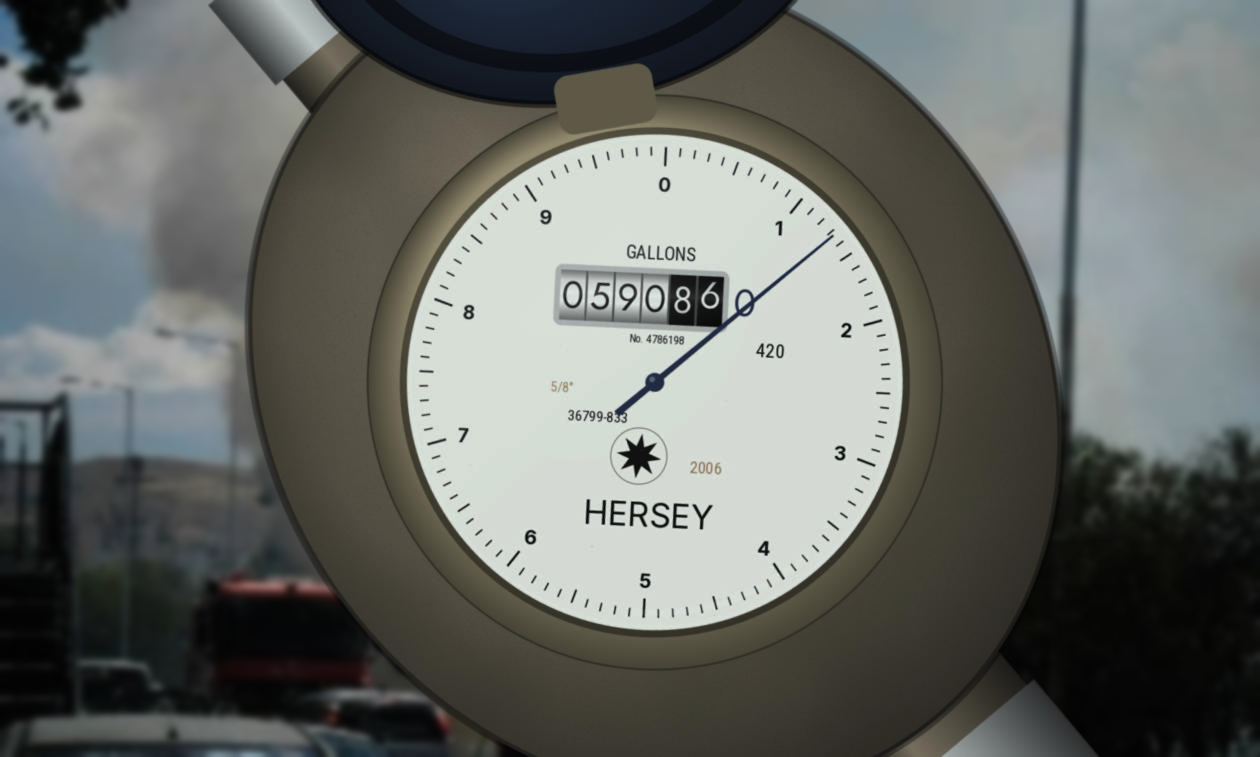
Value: gal 590861.3
